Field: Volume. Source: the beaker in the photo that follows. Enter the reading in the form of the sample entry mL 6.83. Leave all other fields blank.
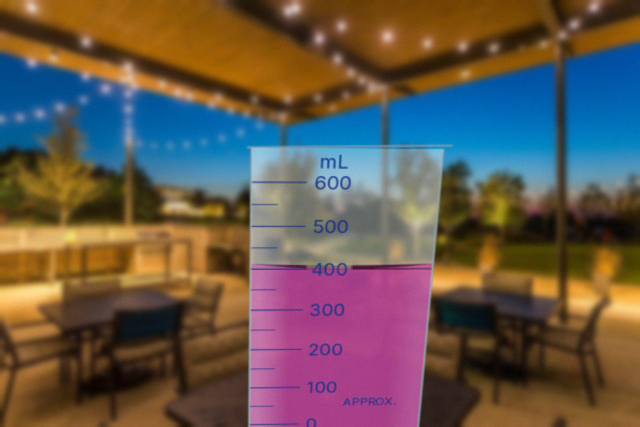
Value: mL 400
